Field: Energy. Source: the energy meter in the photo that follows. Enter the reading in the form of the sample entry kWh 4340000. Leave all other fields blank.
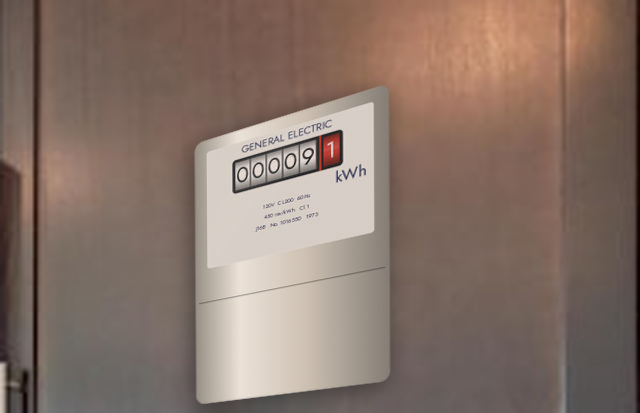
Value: kWh 9.1
